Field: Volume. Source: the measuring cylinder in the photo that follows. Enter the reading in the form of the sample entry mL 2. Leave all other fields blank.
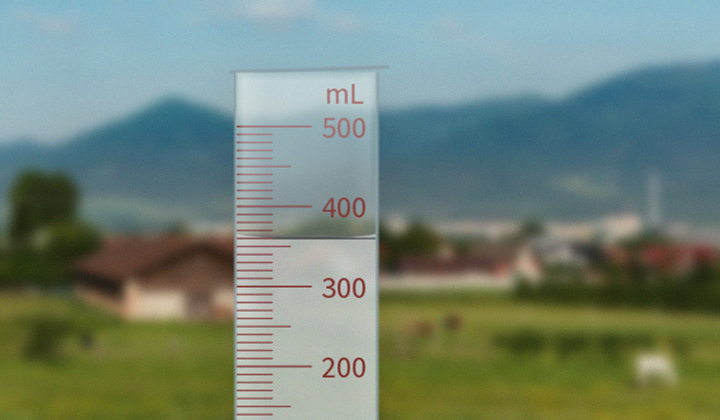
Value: mL 360
